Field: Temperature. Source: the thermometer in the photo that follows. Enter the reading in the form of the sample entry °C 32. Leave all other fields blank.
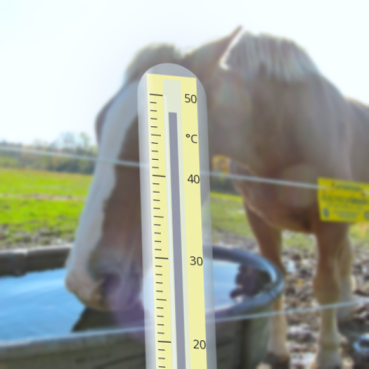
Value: °C 48
